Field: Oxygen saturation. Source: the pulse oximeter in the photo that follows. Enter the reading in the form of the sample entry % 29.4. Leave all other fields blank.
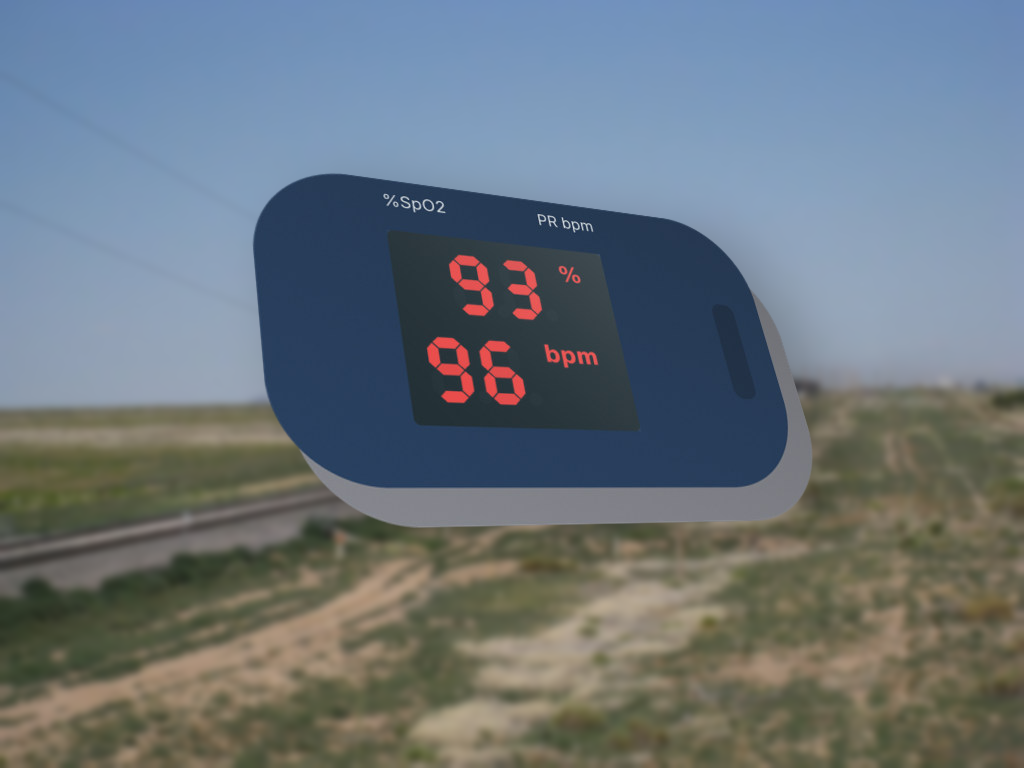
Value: % 93
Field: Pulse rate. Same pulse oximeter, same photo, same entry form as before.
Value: bpm 96
